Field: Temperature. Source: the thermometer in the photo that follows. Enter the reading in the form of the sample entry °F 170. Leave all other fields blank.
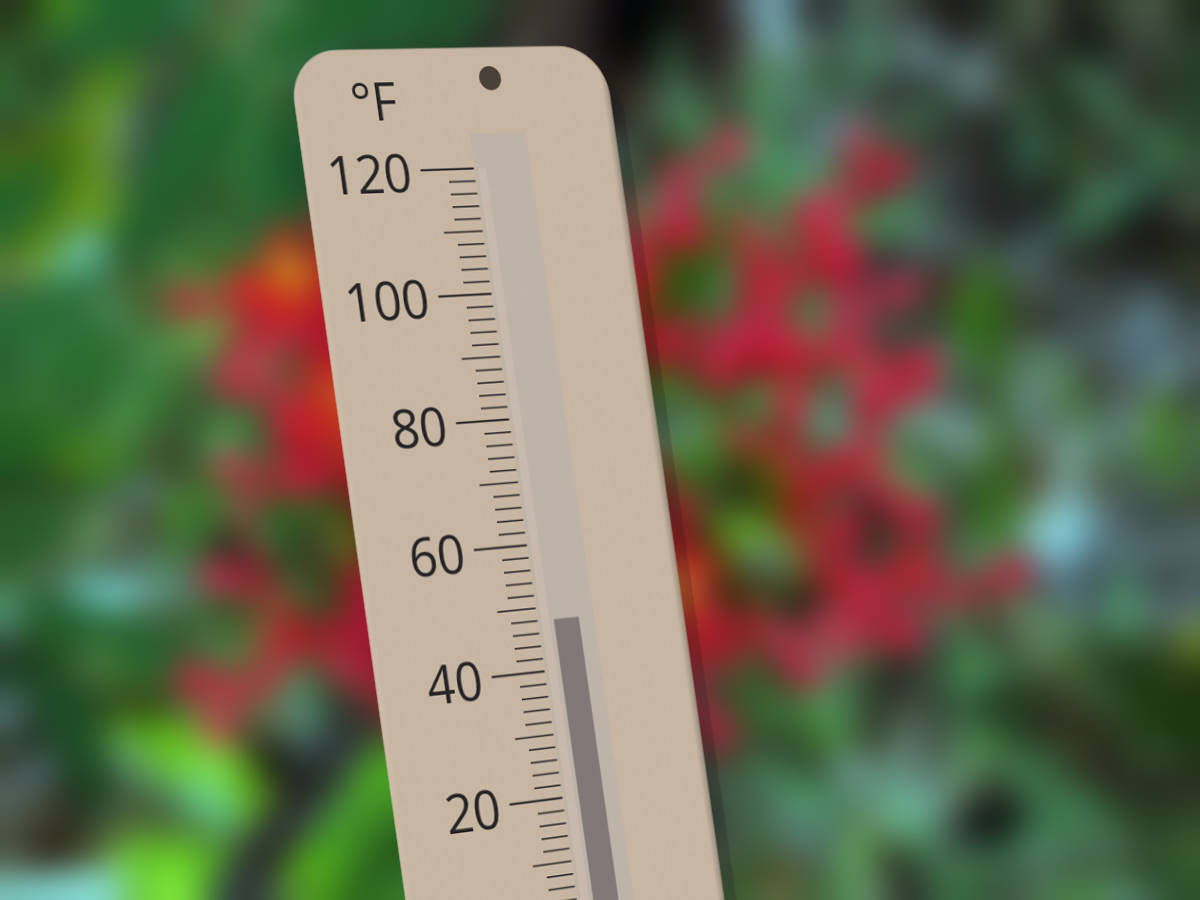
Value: °F 48
